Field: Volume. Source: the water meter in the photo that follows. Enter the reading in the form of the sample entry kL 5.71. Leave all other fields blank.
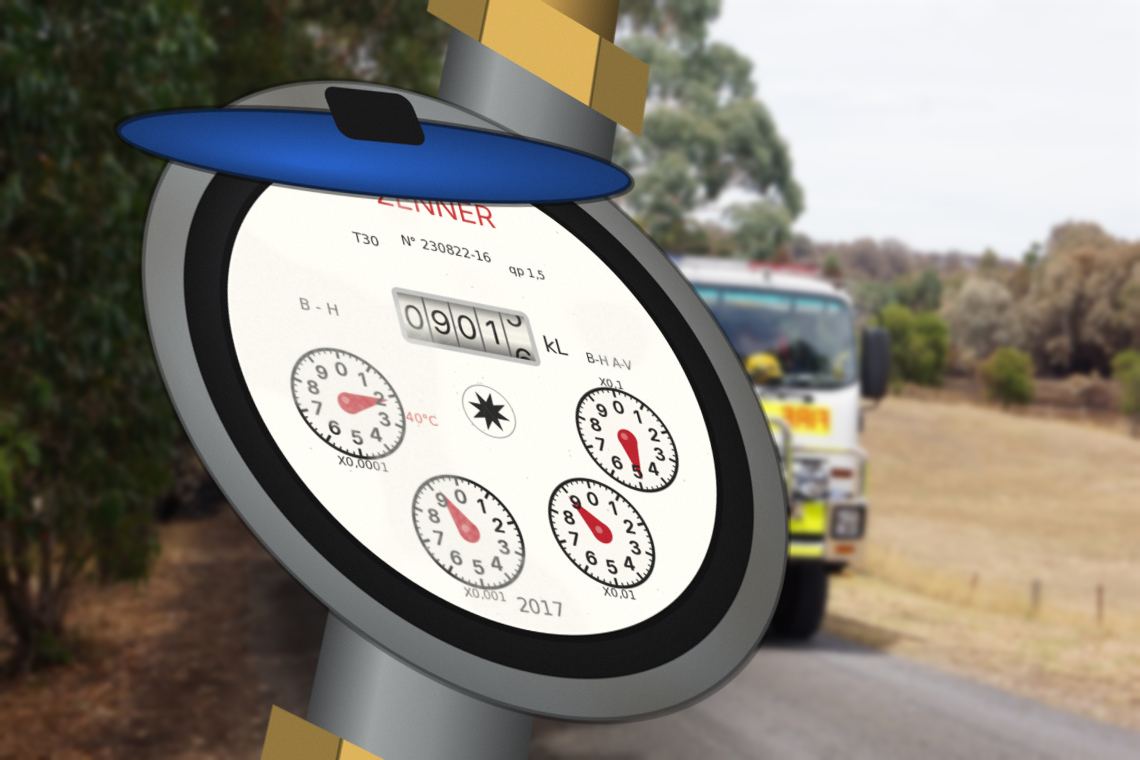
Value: kL 9015.4892
